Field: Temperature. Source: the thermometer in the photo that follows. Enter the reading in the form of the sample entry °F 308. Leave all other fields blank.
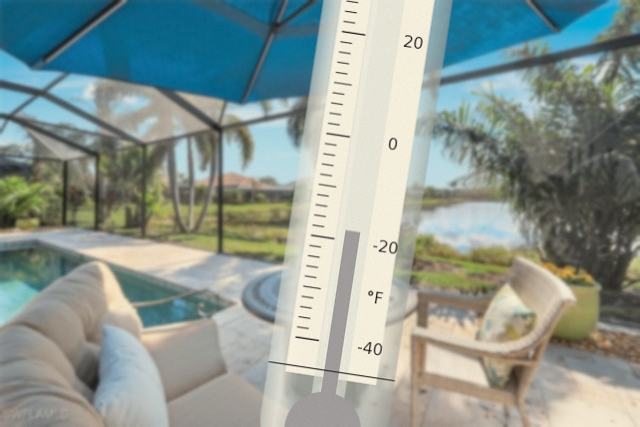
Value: °F -18
